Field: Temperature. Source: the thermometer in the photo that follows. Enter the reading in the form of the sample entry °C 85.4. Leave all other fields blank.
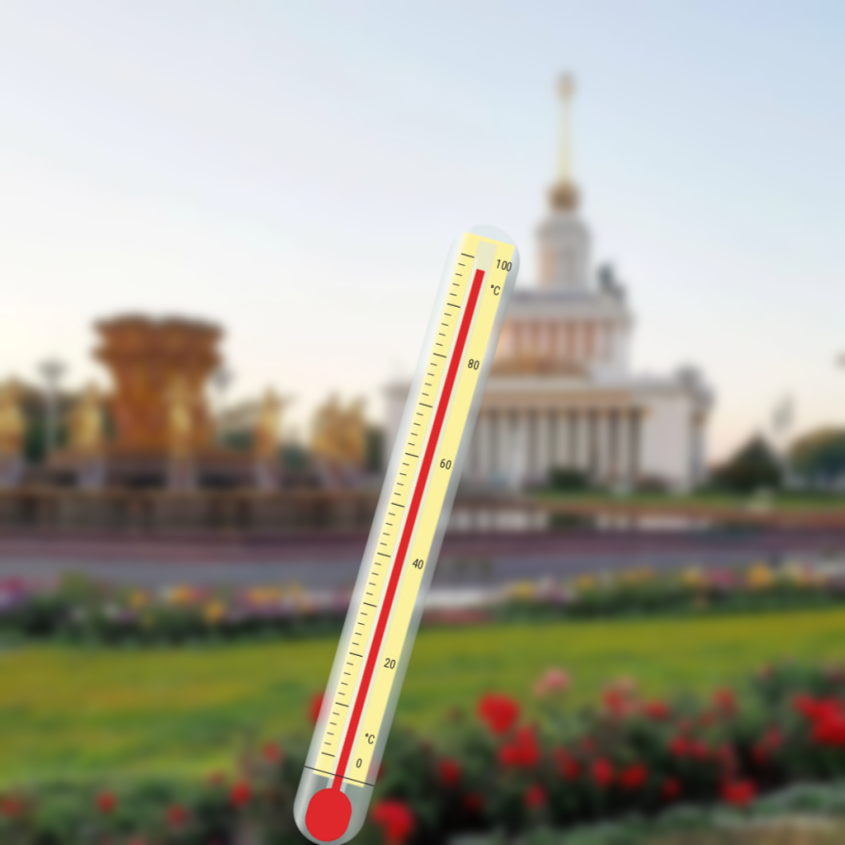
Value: °C 98
